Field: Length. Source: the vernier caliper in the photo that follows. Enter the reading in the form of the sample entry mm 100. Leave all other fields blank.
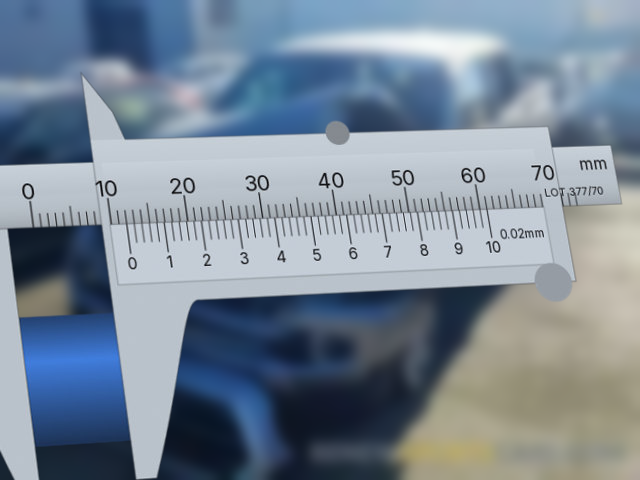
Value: mm 12.0
